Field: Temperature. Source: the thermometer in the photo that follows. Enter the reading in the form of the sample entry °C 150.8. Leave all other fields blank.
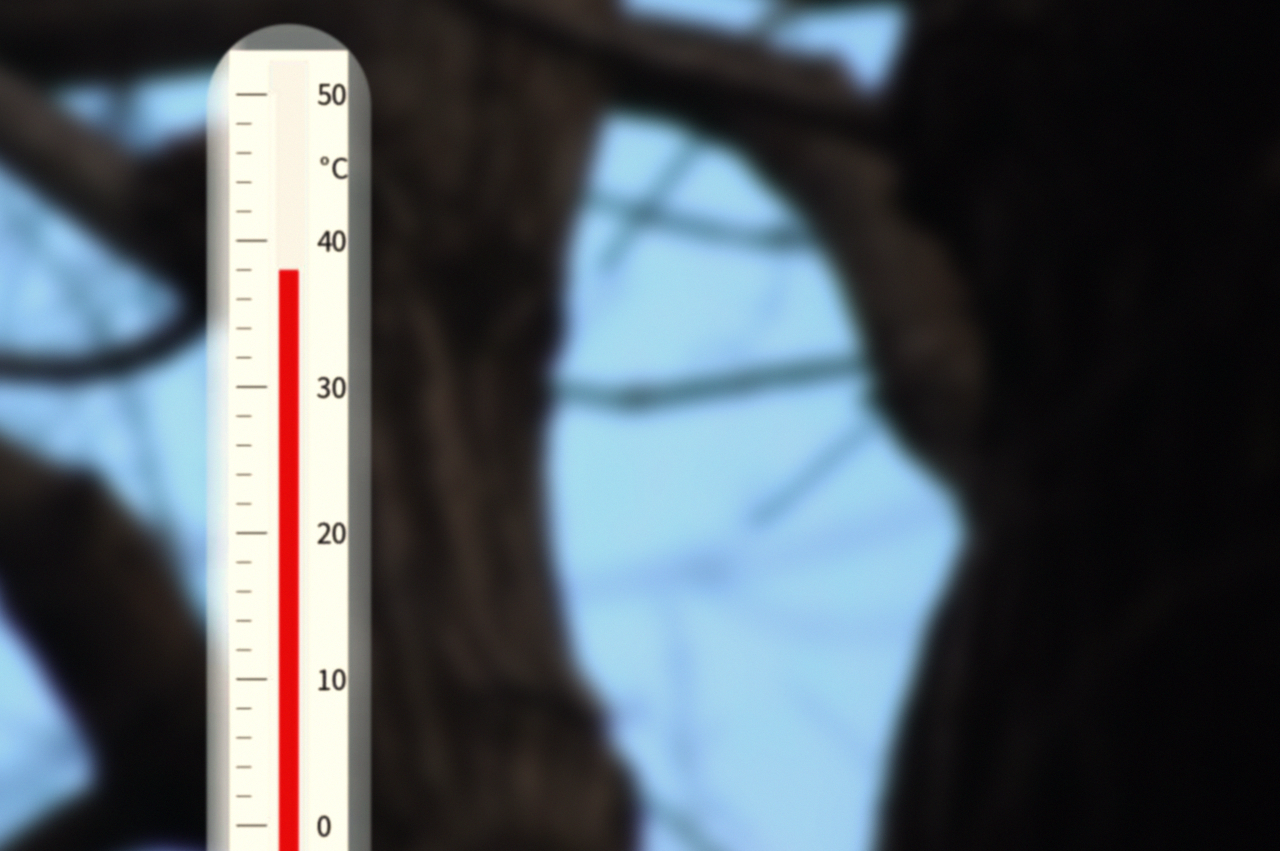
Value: °C 38
